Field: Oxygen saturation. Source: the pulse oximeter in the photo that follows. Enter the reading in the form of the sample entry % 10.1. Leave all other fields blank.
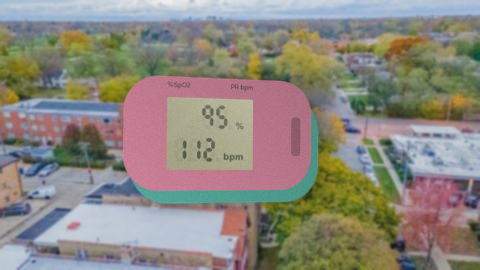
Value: % 95
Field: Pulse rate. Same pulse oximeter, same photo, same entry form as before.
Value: bpm 112
